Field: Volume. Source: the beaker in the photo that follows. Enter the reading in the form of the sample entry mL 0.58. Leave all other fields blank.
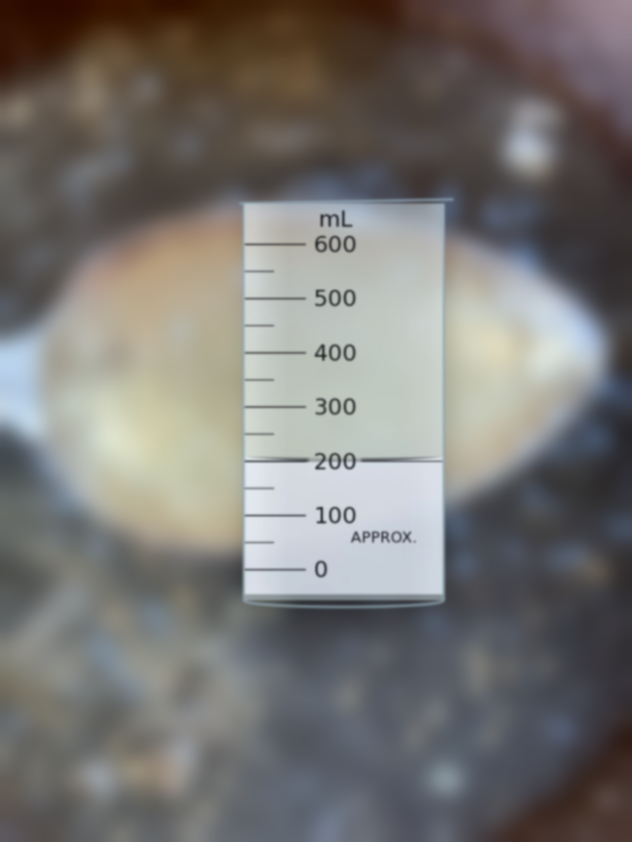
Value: mL 200
